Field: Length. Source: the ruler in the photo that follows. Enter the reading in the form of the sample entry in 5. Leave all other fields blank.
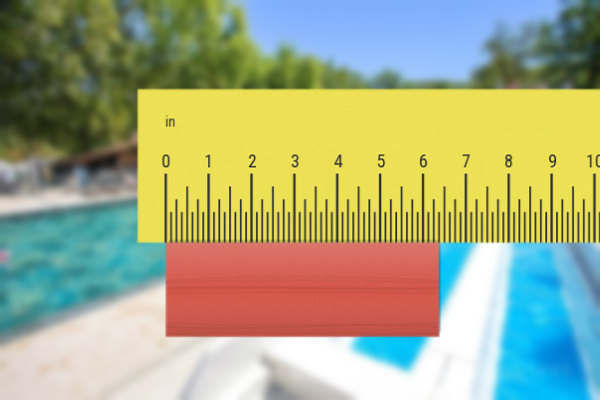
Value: in 6.375
